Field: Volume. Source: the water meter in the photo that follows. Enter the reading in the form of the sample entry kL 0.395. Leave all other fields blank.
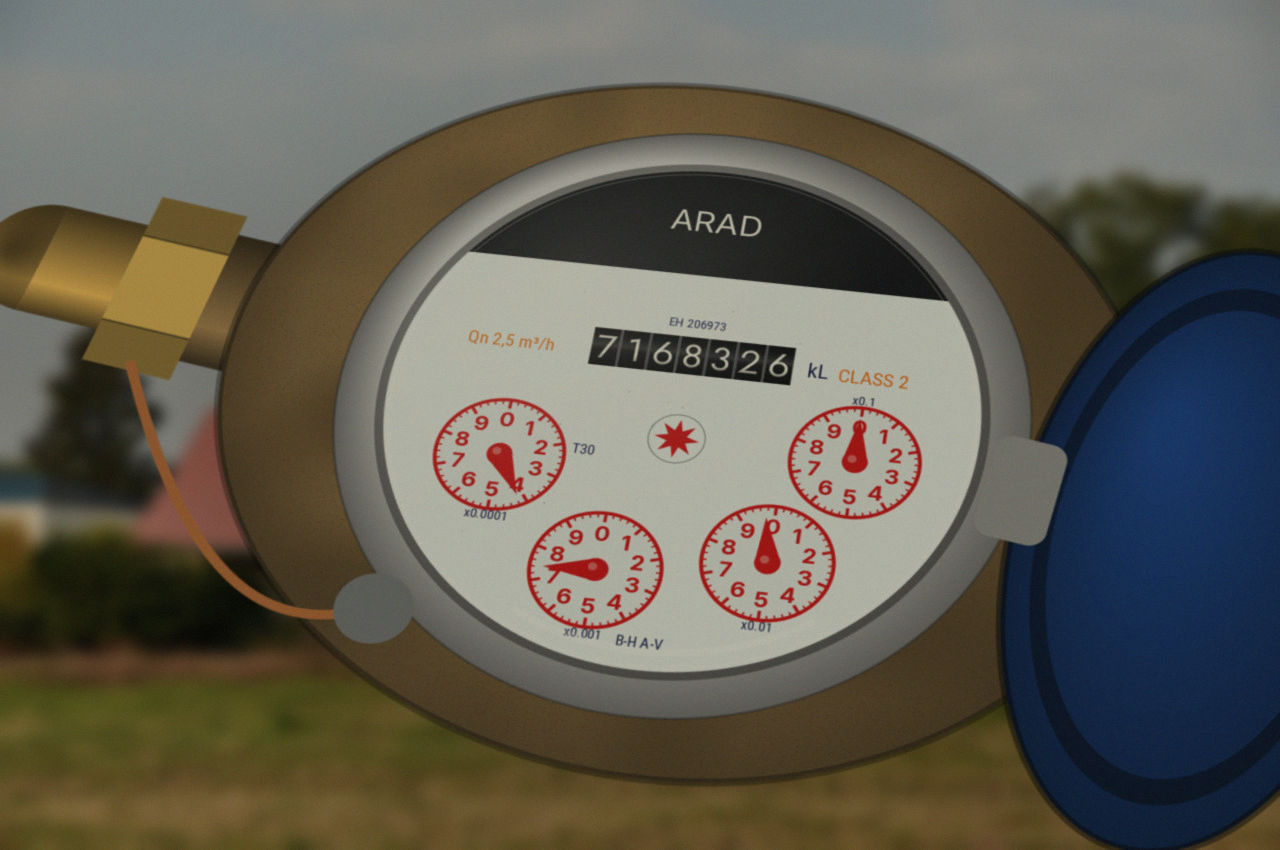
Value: kL 7168325.9974
